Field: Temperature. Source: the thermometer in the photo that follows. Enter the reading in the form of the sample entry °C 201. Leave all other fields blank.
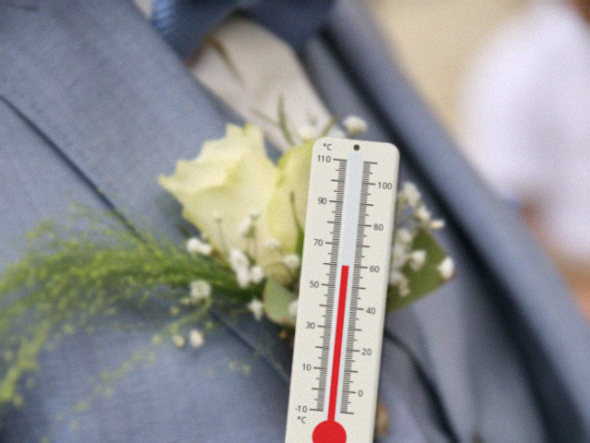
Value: °C 60
